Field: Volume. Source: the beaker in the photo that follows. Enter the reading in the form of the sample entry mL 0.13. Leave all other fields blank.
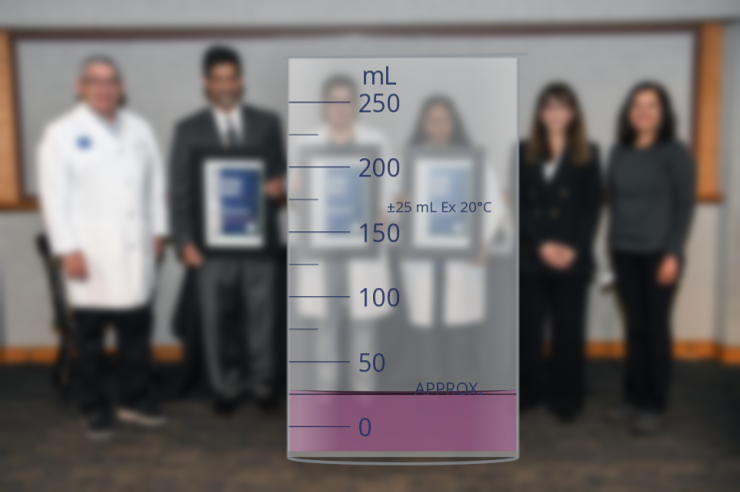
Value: mL 25
